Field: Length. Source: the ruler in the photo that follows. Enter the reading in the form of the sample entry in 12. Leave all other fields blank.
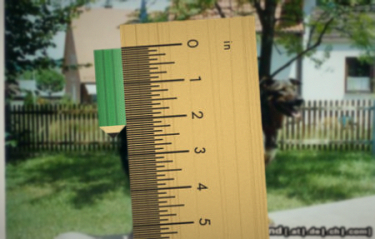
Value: in 2.5
